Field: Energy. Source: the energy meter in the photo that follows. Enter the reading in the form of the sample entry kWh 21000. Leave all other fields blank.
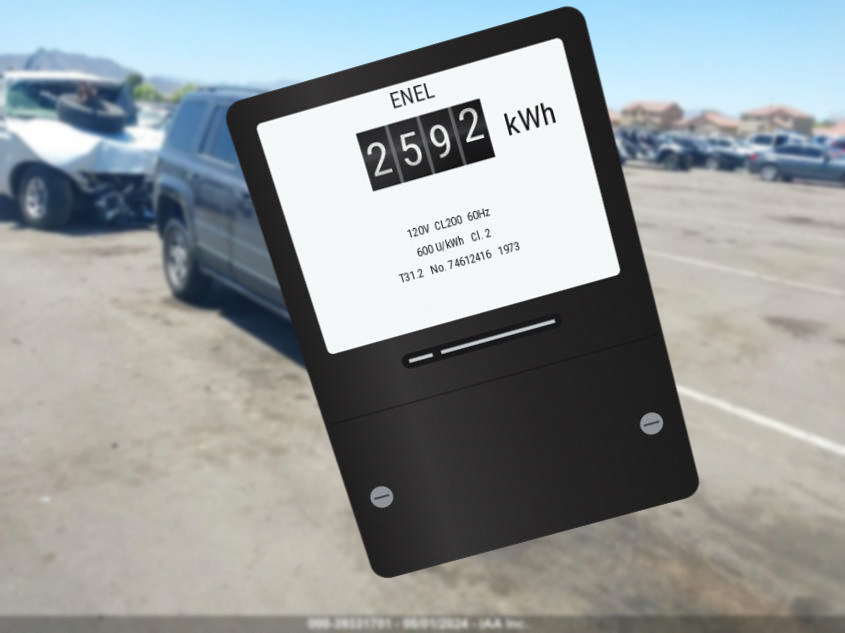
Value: kWh 2592
